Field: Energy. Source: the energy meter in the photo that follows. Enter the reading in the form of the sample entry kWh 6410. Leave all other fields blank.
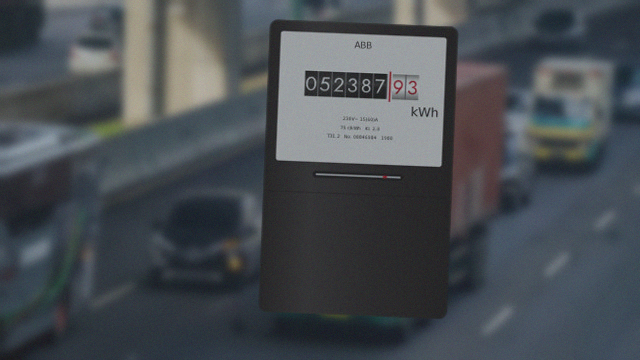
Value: kWh 52387.93
